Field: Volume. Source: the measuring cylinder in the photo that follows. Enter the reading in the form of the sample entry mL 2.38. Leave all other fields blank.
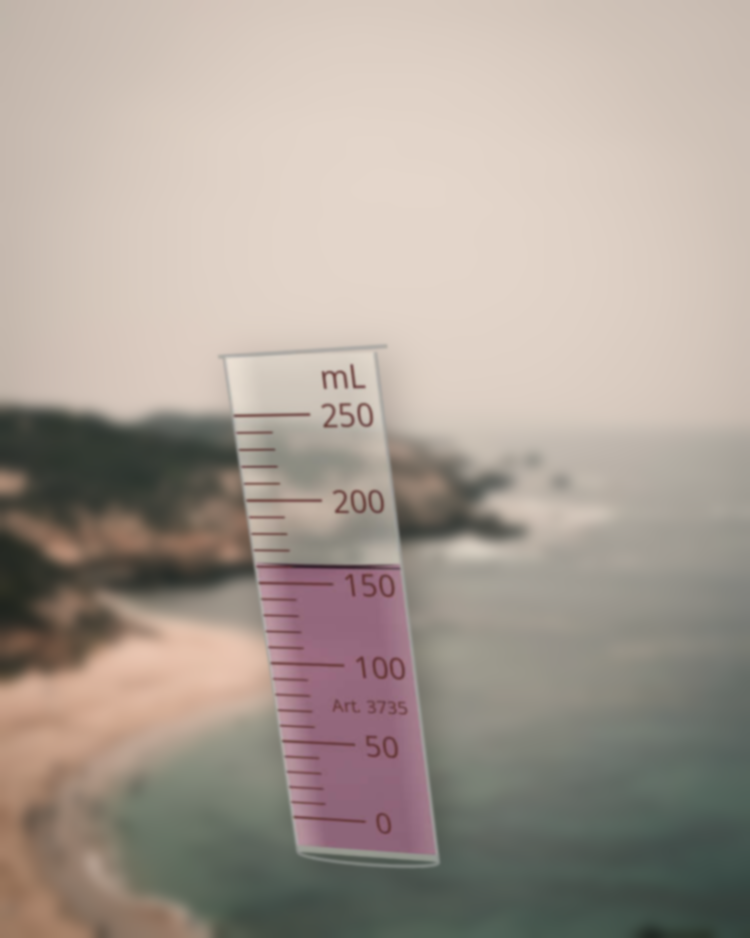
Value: mL 160
